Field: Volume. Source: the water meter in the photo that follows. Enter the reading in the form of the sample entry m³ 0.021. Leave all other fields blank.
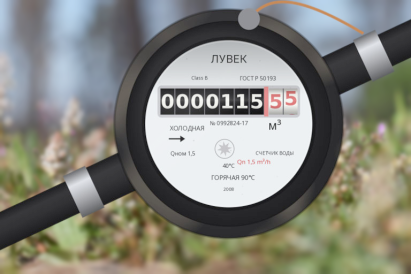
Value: m³ 115.55
